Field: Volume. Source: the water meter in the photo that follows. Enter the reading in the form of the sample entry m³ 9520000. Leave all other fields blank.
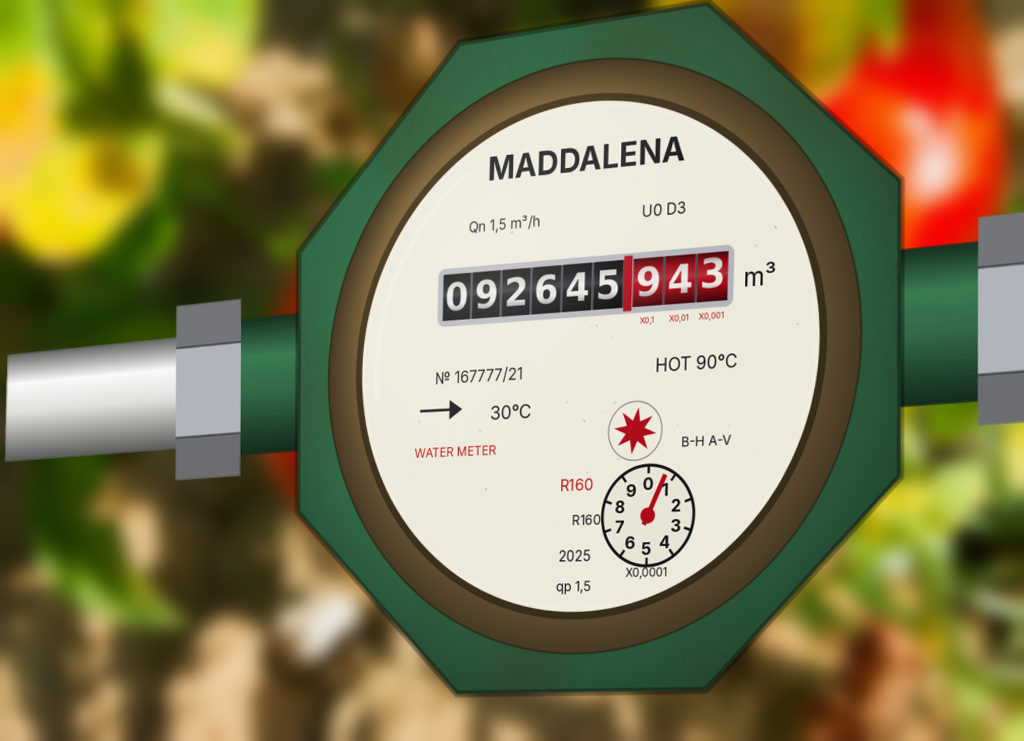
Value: m³ 92645.9430
